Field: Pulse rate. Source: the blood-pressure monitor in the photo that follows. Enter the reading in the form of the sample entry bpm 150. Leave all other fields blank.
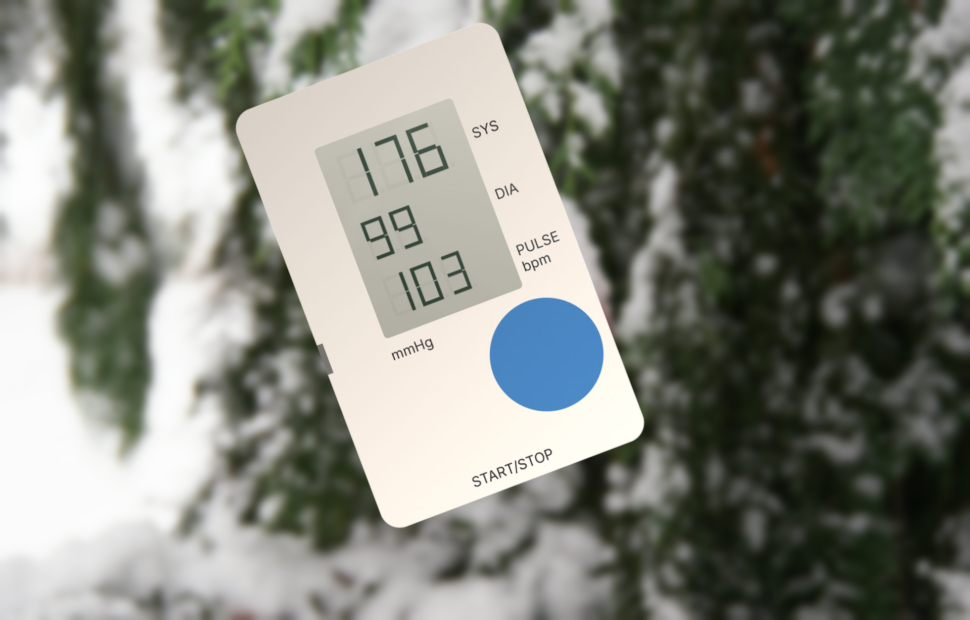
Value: bpm 103
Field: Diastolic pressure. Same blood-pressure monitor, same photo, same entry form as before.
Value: mmHg 99
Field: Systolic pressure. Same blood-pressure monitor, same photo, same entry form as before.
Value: mmHg 176
